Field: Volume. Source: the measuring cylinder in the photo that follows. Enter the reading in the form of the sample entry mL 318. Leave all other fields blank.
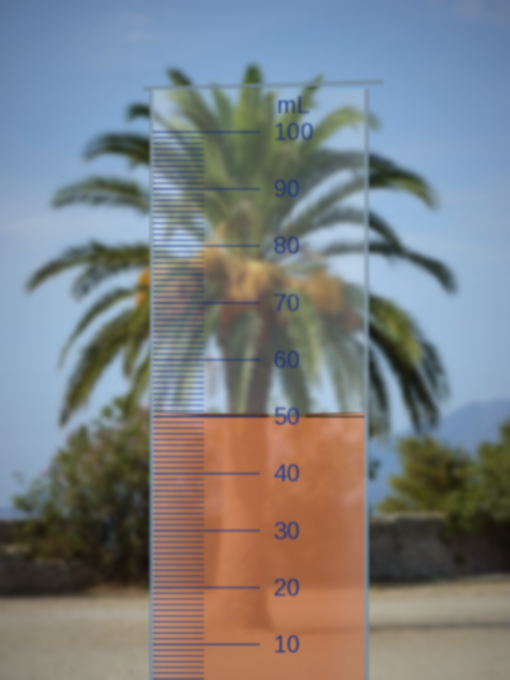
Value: mL 50
